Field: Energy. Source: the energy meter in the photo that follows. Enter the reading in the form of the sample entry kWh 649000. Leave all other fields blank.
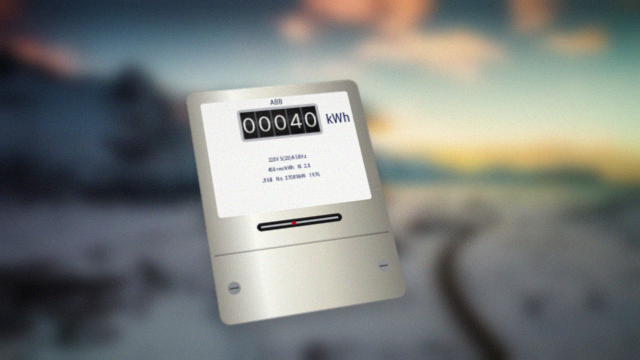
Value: kWh 40
